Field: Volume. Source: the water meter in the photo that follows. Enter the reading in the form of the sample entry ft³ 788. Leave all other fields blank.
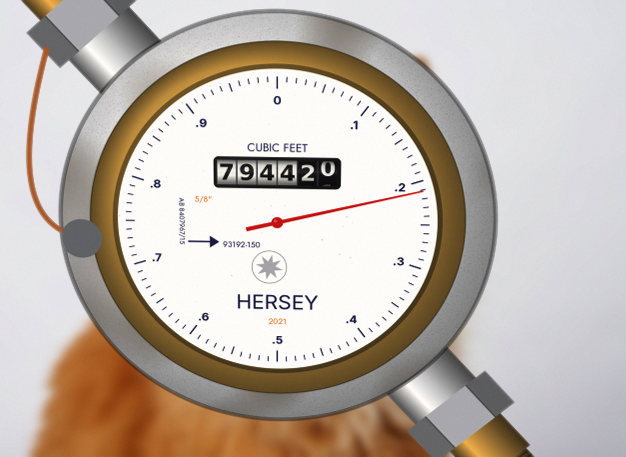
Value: ft³ 794420.21
